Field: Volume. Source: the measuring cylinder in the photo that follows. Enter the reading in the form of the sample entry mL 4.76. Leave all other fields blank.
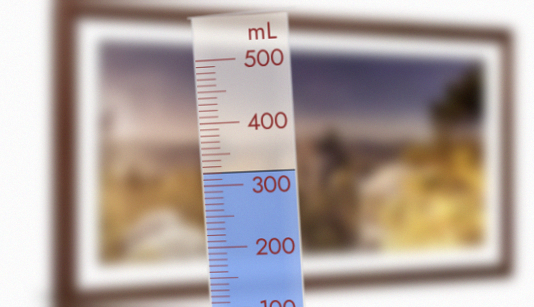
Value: mL 320
